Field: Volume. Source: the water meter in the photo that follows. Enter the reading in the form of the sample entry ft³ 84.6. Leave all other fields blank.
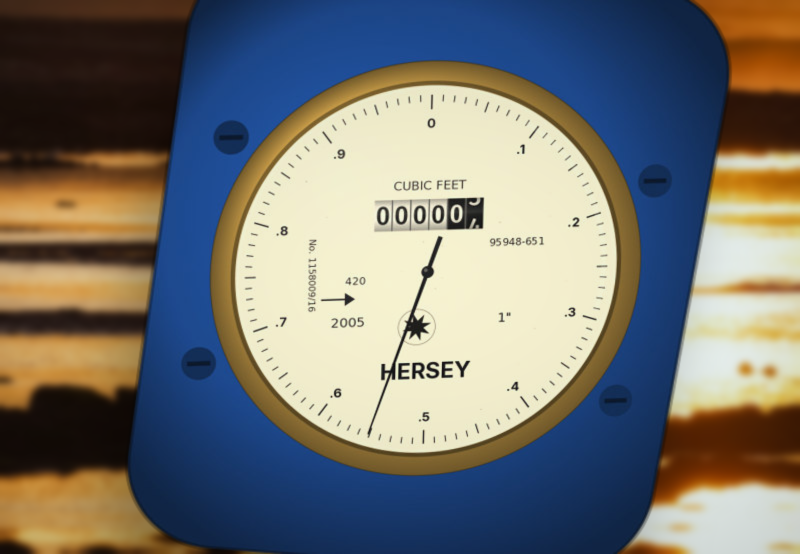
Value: ft³ 3.55
